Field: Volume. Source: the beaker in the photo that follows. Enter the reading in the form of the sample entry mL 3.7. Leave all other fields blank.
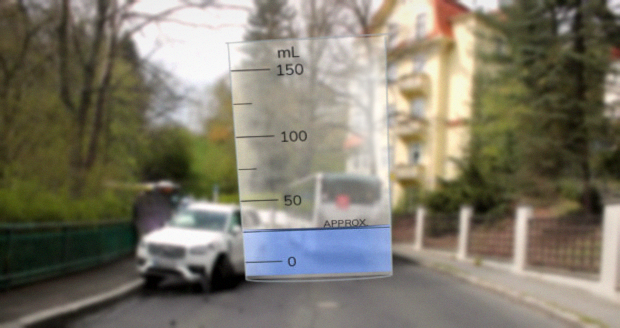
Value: mL 25
